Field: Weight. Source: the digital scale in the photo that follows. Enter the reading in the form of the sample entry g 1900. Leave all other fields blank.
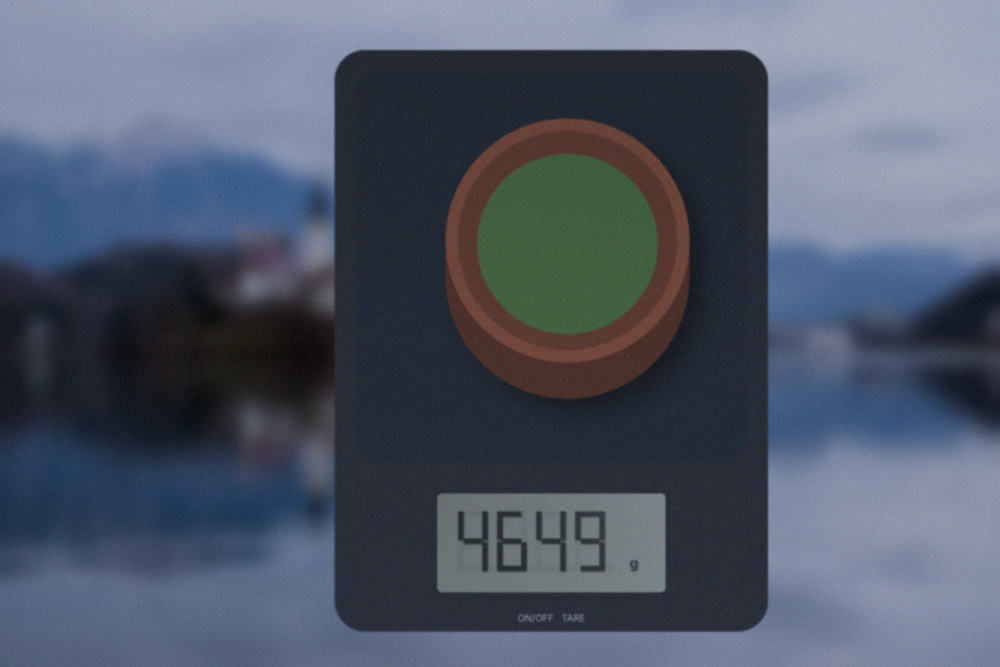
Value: g 4649
